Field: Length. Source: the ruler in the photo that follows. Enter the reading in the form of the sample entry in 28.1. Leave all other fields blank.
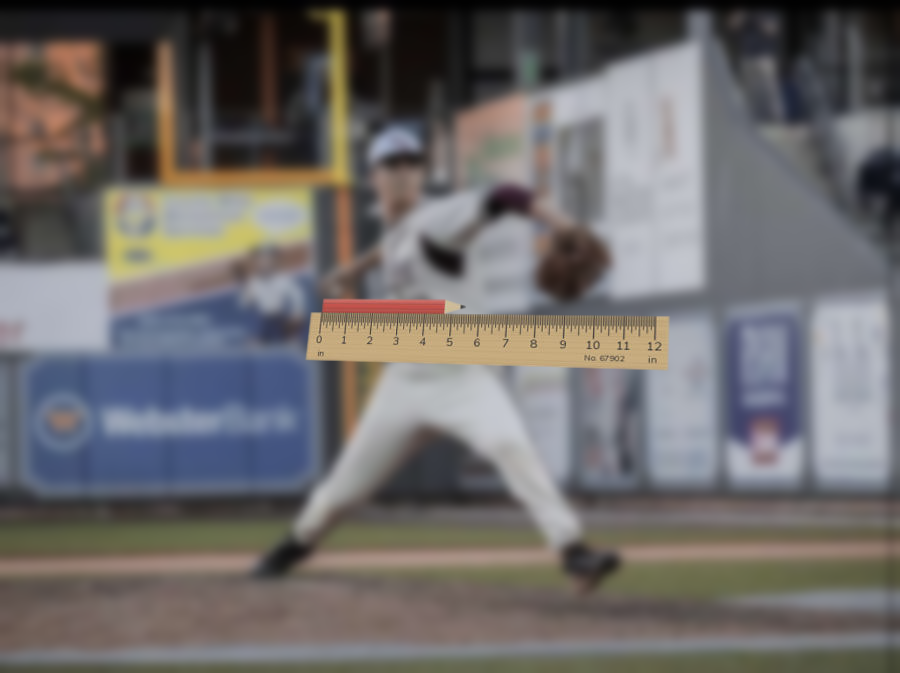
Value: in 5.5
